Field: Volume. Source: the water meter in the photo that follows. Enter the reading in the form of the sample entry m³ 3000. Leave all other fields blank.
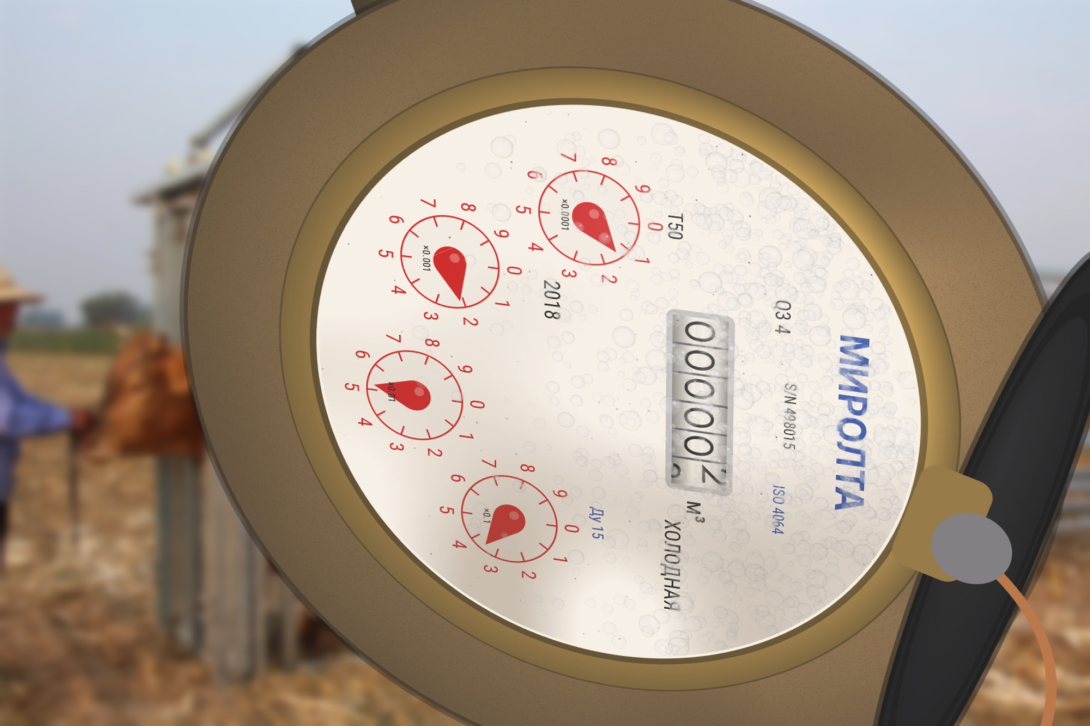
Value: m³ 2.3521
